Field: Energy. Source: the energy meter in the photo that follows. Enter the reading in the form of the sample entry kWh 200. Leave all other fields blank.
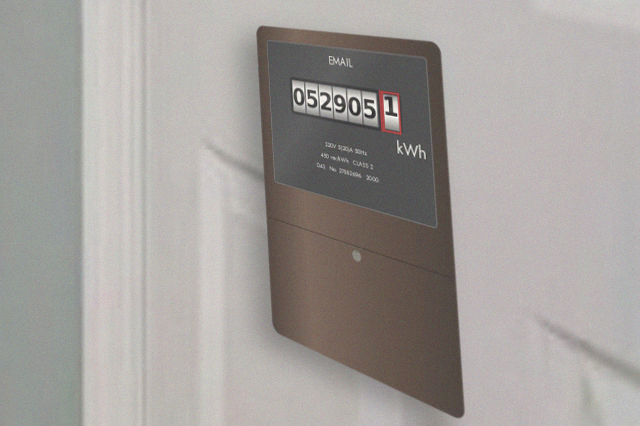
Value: kWh 52905.1
